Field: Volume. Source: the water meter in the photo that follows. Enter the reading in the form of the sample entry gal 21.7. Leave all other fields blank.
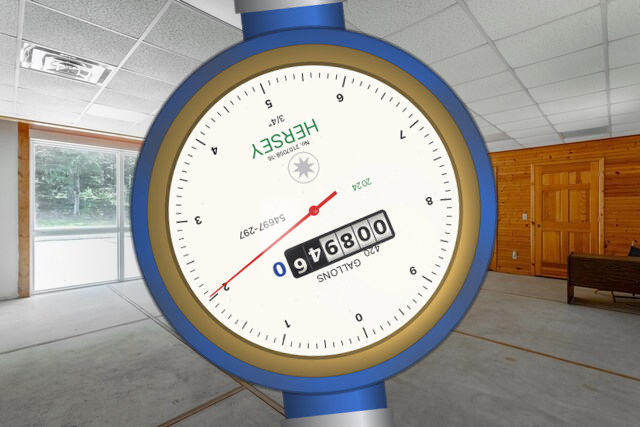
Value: gal 89462.0
